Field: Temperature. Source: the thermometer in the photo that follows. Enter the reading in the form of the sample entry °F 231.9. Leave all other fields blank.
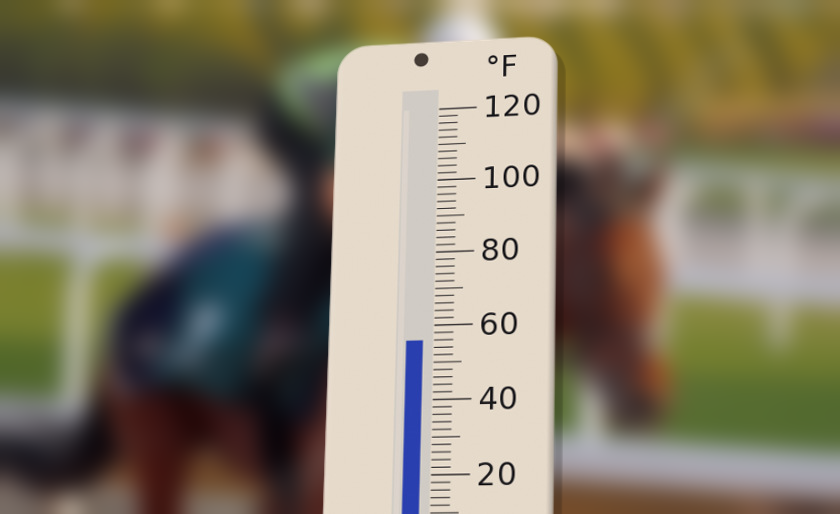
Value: °F 56
